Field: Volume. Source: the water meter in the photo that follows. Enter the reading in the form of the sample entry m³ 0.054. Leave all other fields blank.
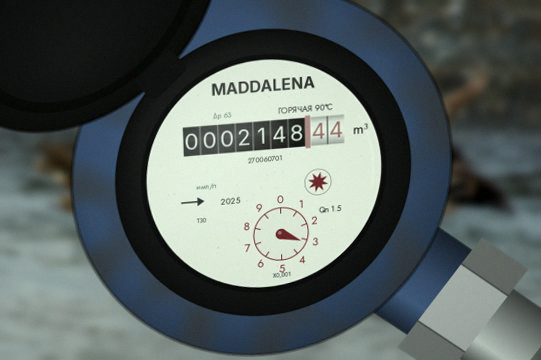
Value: m³ 2148.443
